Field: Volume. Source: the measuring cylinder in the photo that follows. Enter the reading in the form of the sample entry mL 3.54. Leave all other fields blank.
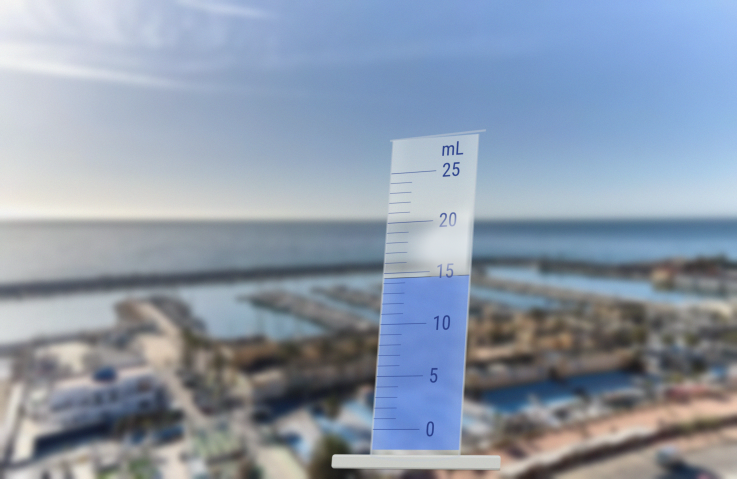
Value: mL 14.5
